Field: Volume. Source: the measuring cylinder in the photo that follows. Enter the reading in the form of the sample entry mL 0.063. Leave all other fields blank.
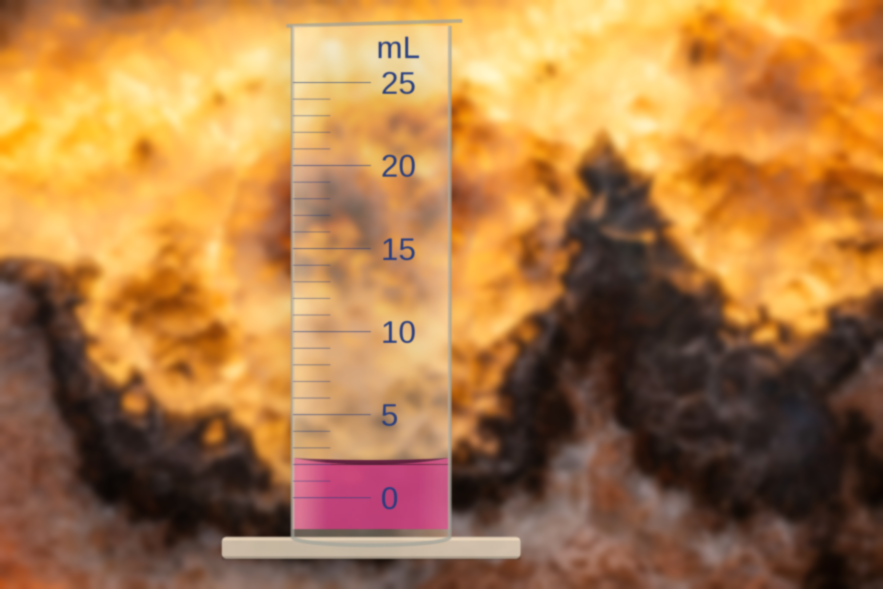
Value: mL 2
